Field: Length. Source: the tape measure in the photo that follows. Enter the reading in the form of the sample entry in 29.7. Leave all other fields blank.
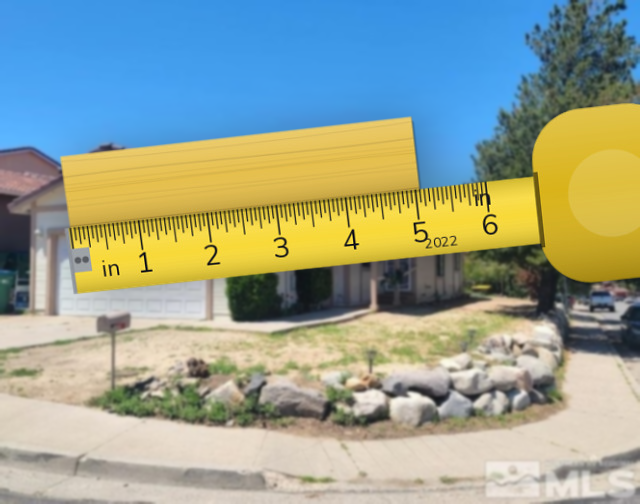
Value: in 5.0625
